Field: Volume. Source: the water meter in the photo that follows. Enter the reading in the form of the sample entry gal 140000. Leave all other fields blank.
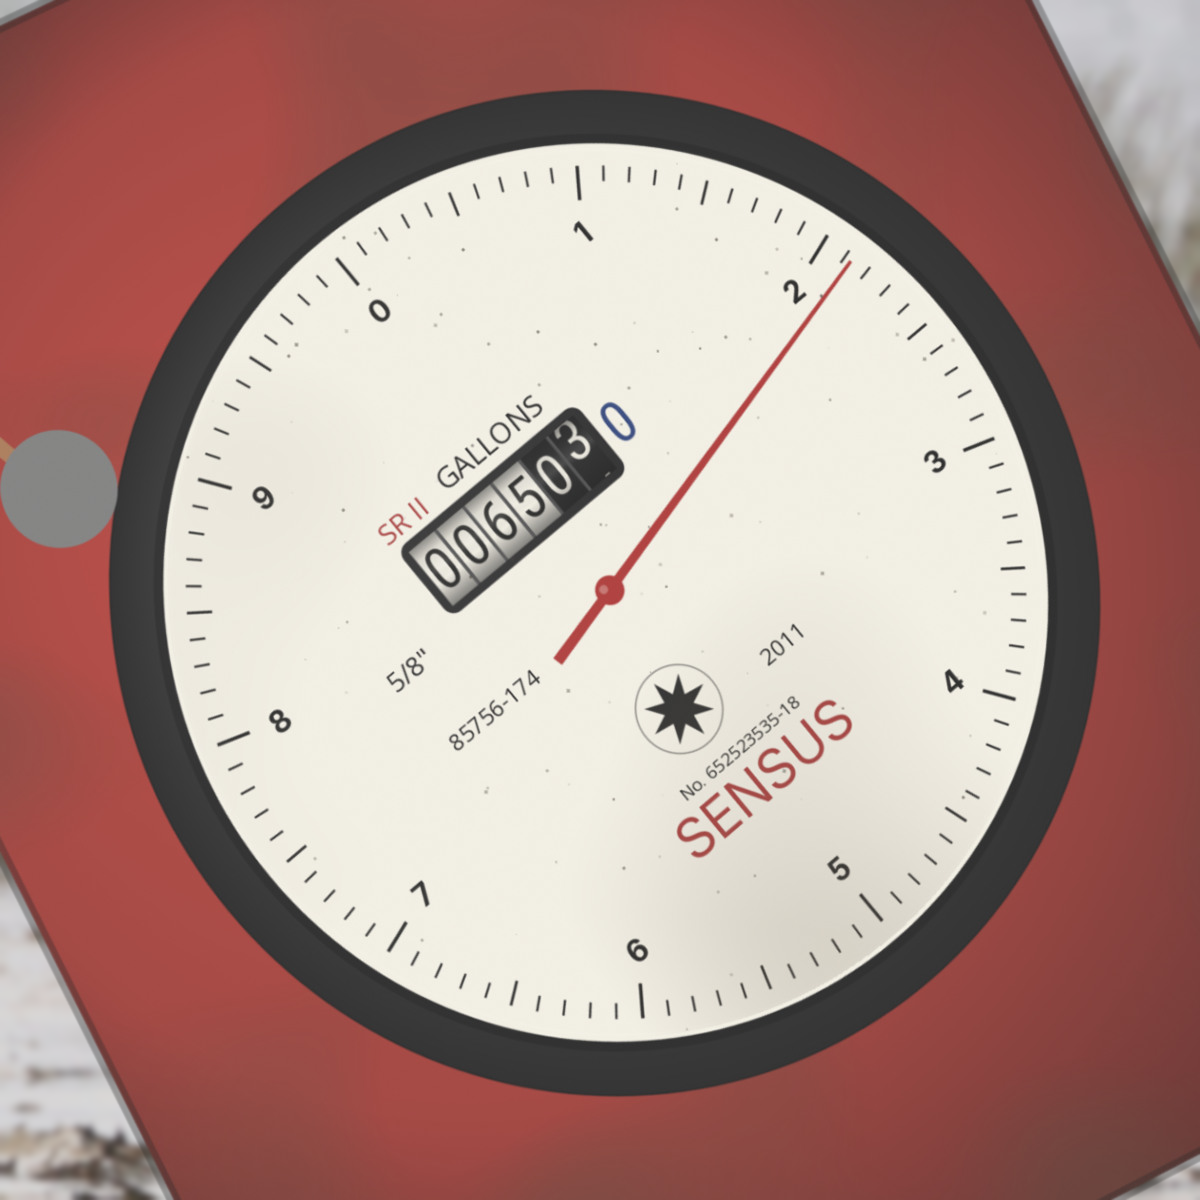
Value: gal 65032.1
